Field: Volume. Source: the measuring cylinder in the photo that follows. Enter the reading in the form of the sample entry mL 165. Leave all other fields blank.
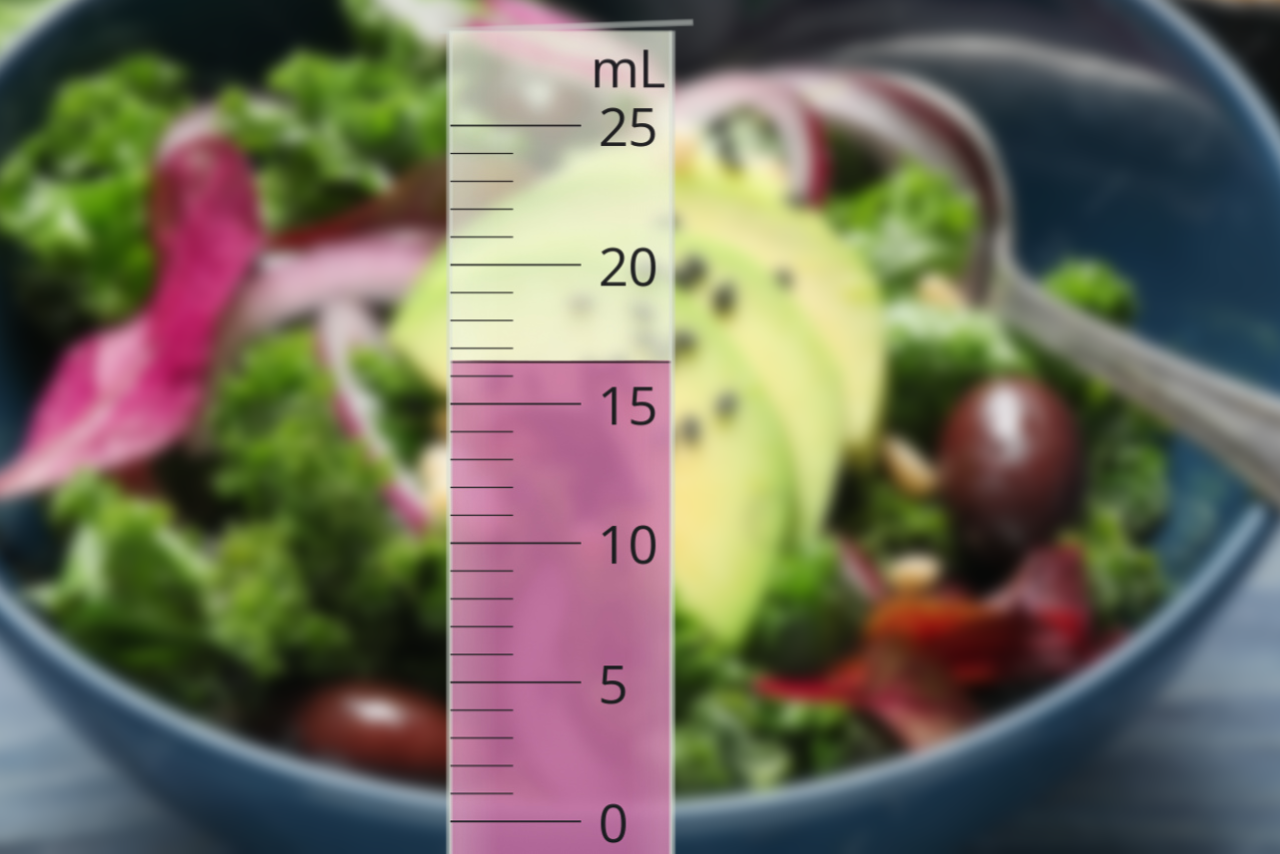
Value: mL 16.5
